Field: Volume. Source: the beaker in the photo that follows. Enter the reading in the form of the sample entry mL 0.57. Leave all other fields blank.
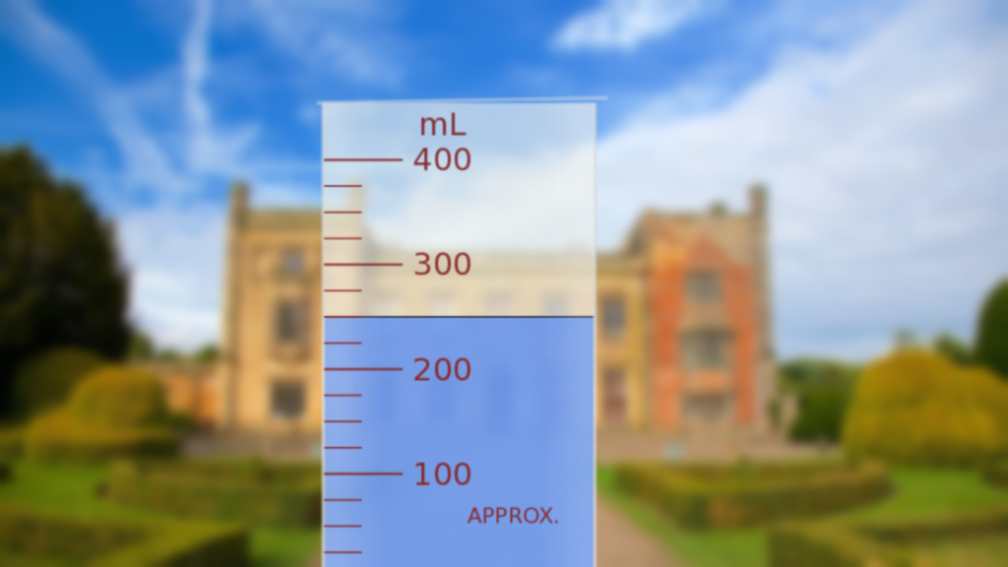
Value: mL 250
